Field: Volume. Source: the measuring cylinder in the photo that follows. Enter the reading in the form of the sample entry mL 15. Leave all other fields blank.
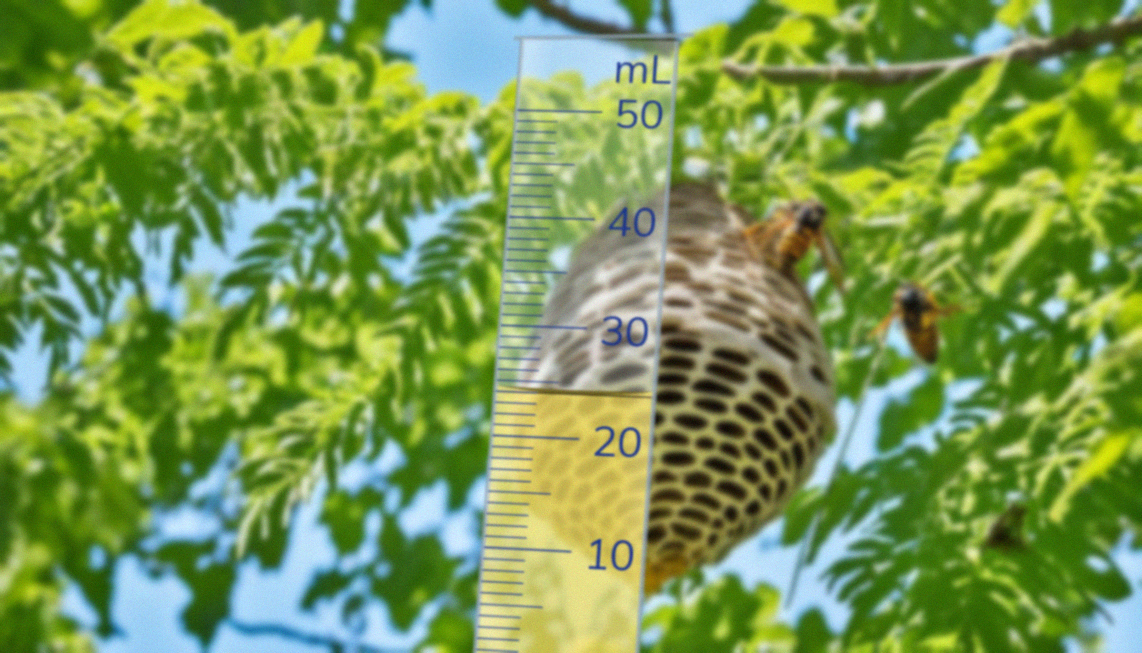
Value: mL 24
